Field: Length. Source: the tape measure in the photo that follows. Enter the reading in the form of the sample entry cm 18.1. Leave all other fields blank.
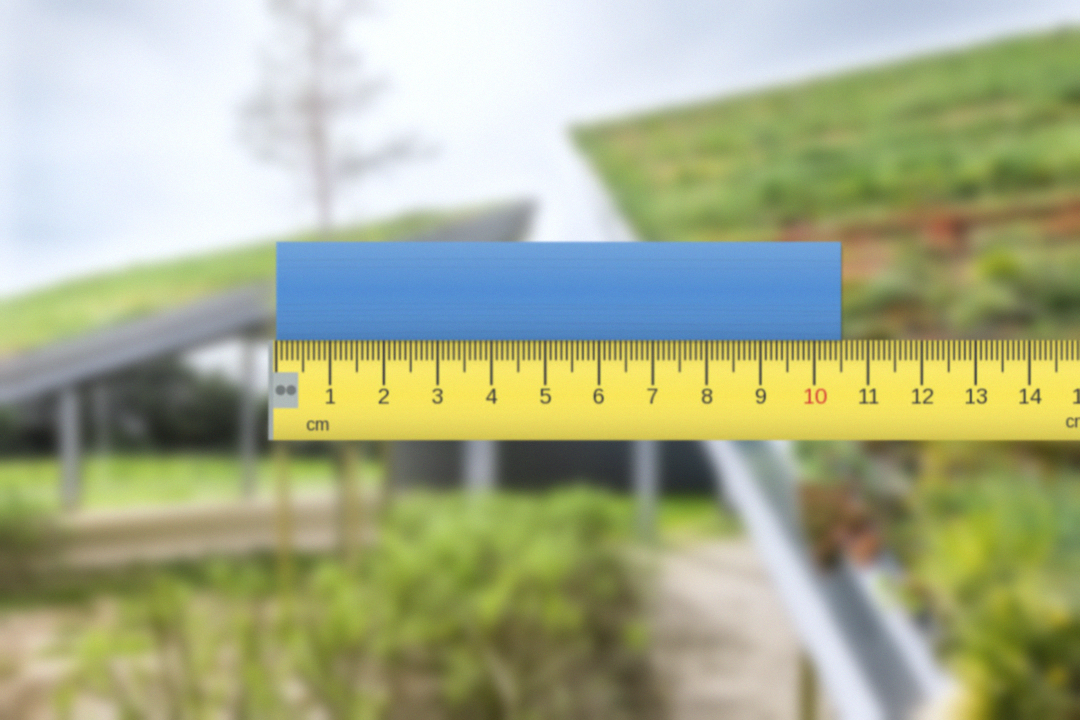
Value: cm 10.5
